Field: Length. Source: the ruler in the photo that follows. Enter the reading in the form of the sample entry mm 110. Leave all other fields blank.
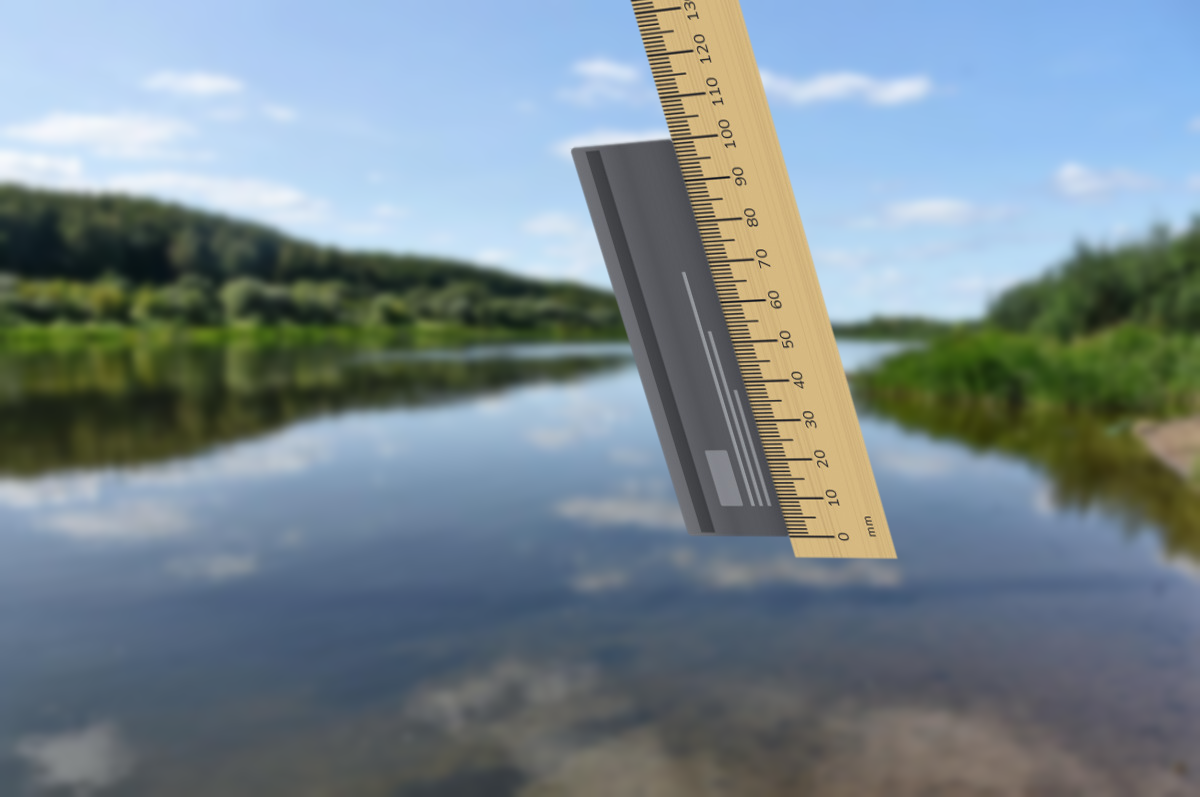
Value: mm 100
